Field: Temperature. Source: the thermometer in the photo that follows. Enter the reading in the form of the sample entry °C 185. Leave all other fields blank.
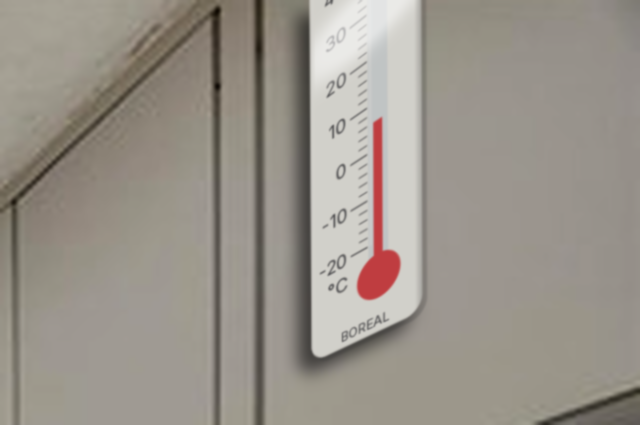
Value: °C 6
